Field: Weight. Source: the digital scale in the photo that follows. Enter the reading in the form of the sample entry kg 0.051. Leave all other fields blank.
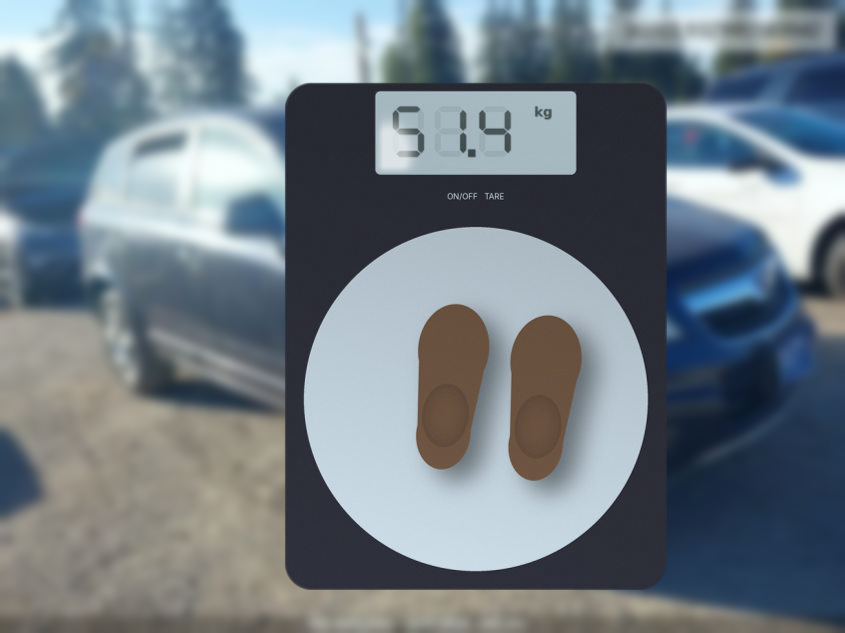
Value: kg 51.4
